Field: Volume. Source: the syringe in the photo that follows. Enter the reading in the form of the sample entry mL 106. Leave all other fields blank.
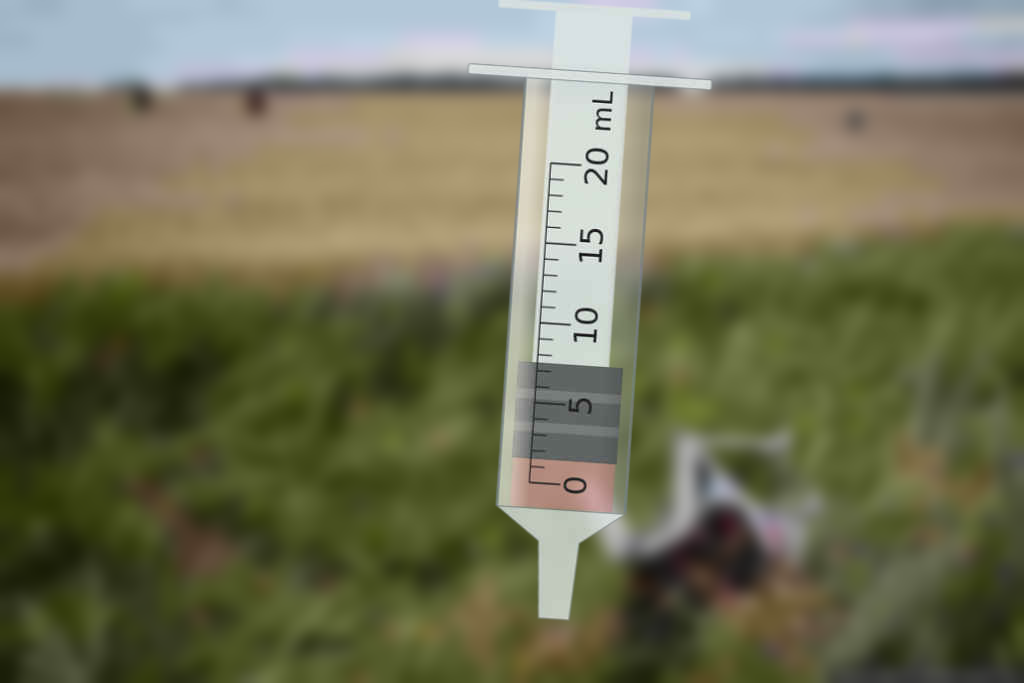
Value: mL 1.5
